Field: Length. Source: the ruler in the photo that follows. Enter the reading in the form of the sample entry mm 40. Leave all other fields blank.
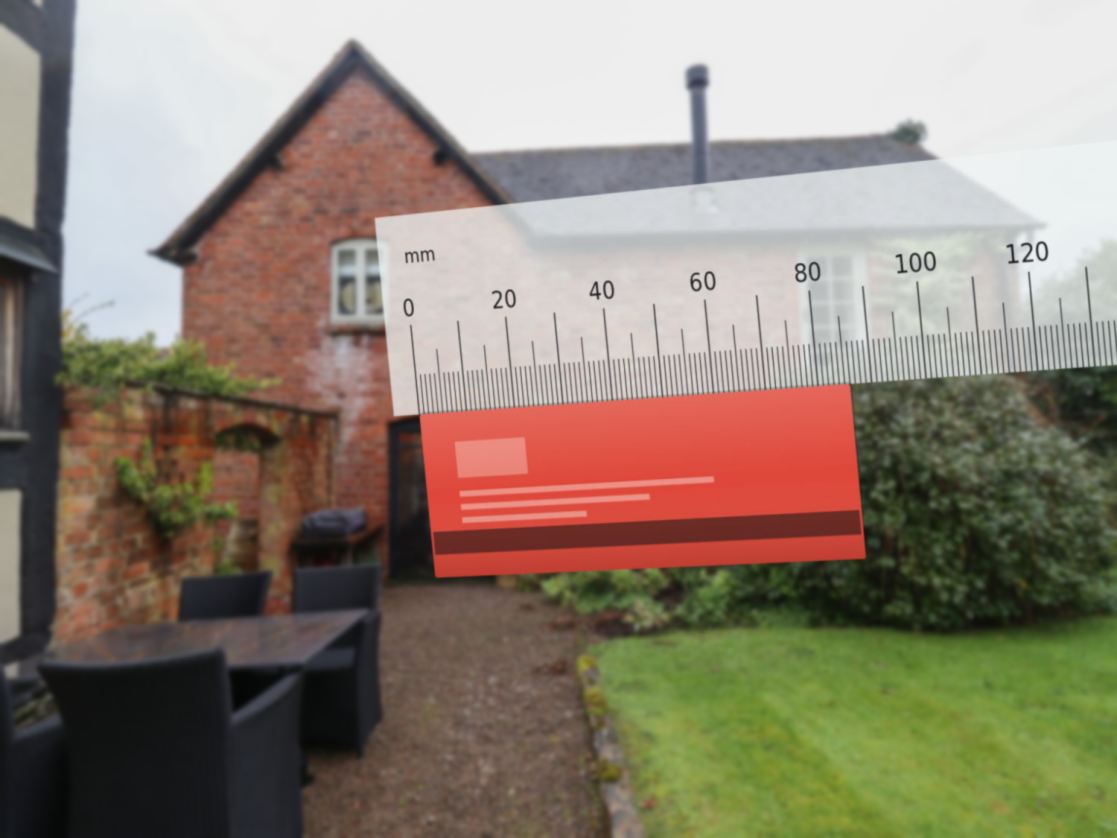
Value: mm 86
